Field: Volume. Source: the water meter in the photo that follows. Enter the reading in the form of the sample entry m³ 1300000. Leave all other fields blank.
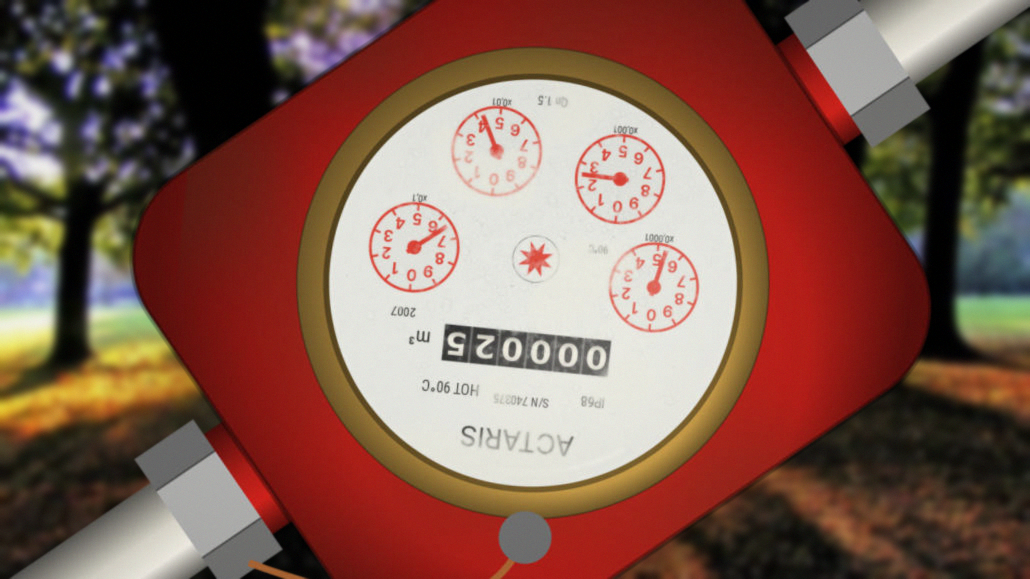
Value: m³ 25.6425
